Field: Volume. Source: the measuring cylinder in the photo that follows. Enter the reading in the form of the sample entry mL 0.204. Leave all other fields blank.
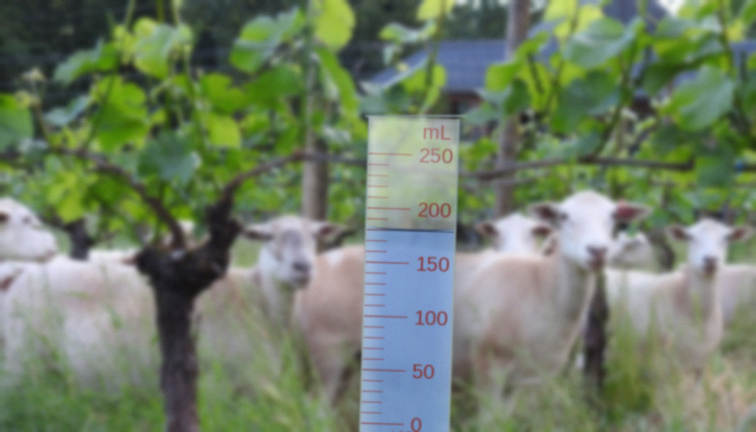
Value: mL 180
